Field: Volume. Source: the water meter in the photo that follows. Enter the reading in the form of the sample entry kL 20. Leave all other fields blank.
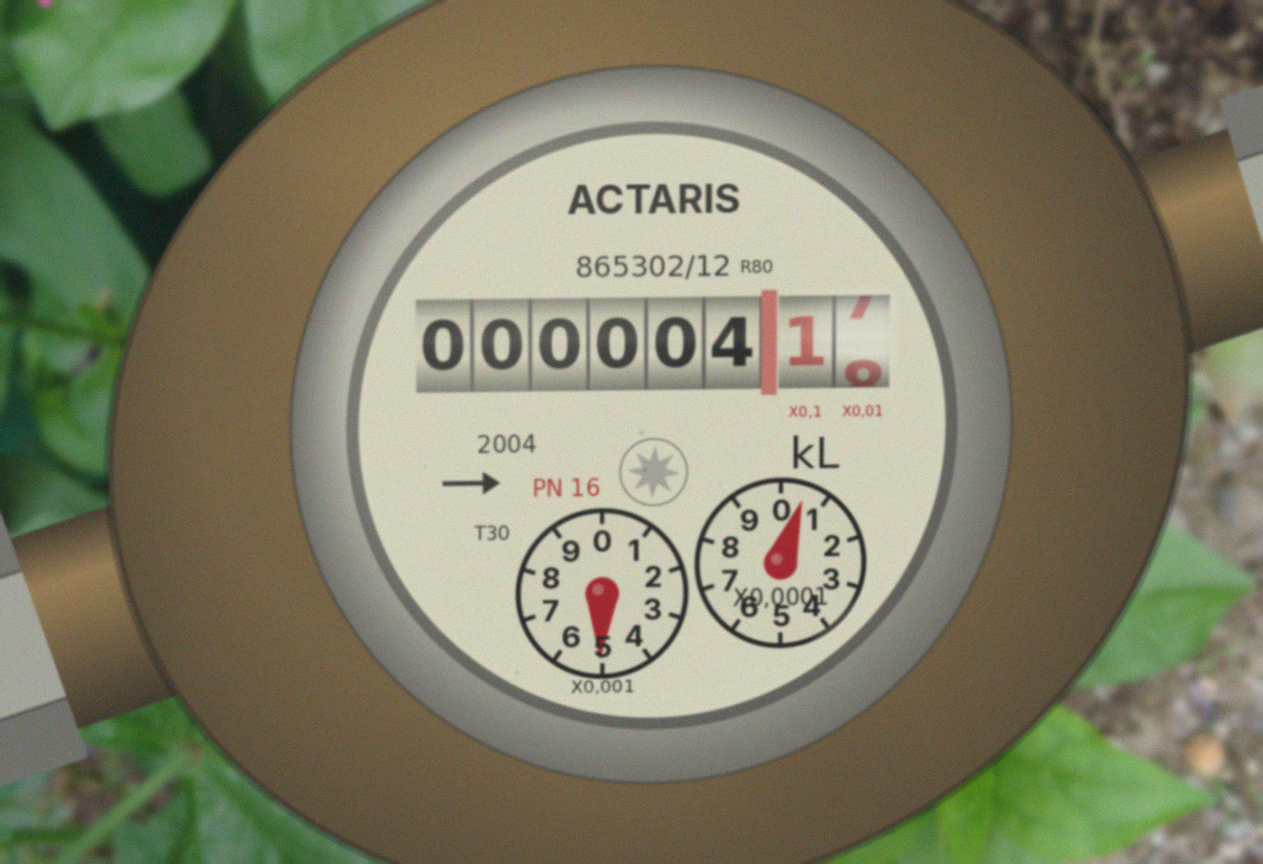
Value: kL 4.1750
